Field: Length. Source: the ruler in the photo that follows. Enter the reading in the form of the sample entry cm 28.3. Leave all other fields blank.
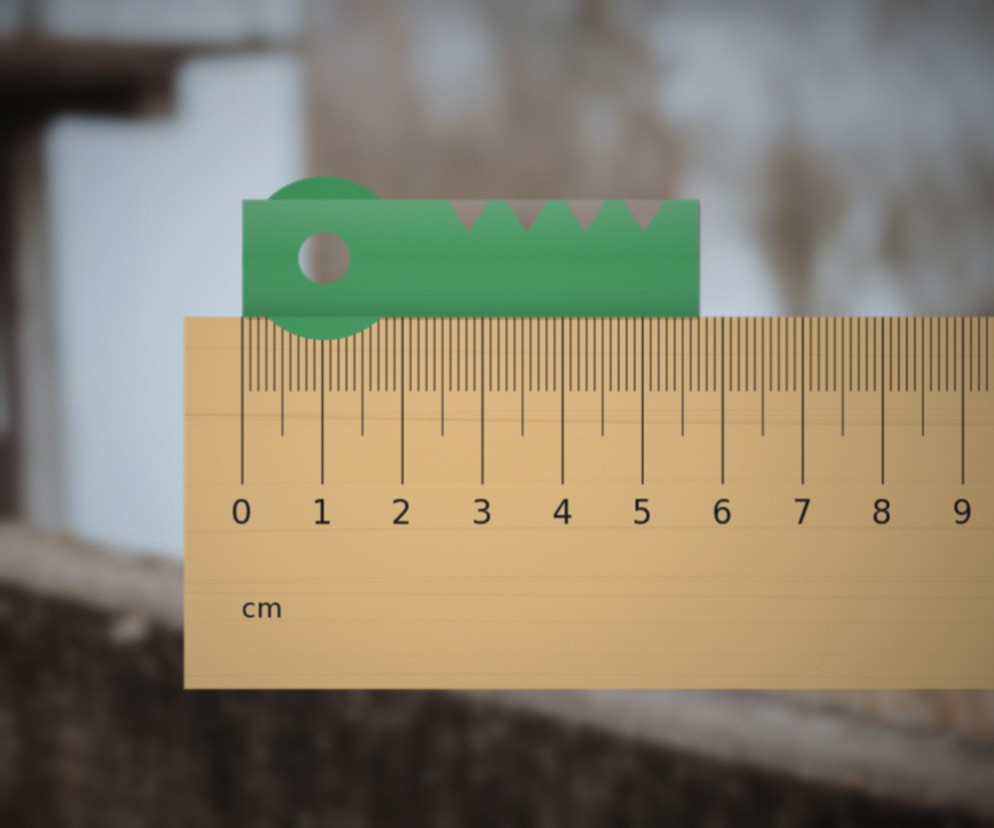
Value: cm 5.7
